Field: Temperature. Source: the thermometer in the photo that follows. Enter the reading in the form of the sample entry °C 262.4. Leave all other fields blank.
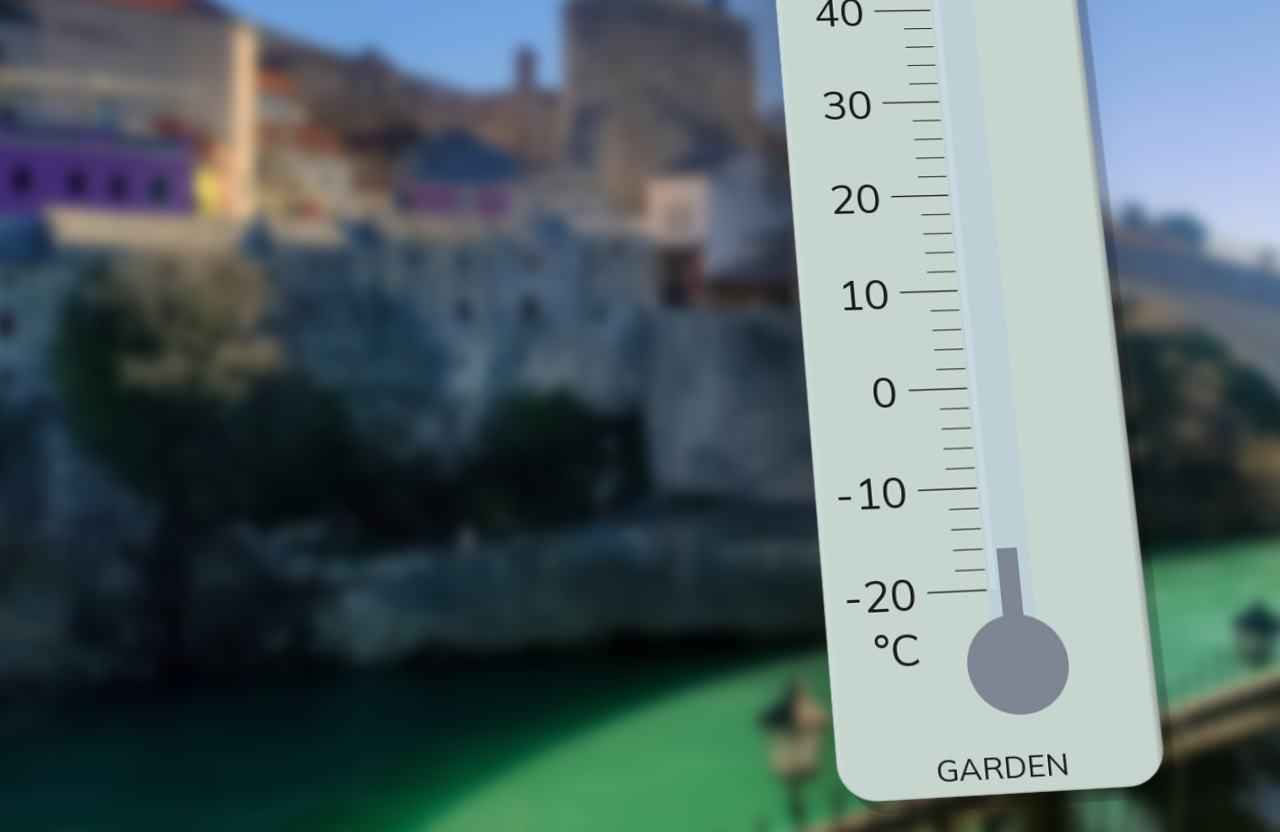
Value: °C -16
